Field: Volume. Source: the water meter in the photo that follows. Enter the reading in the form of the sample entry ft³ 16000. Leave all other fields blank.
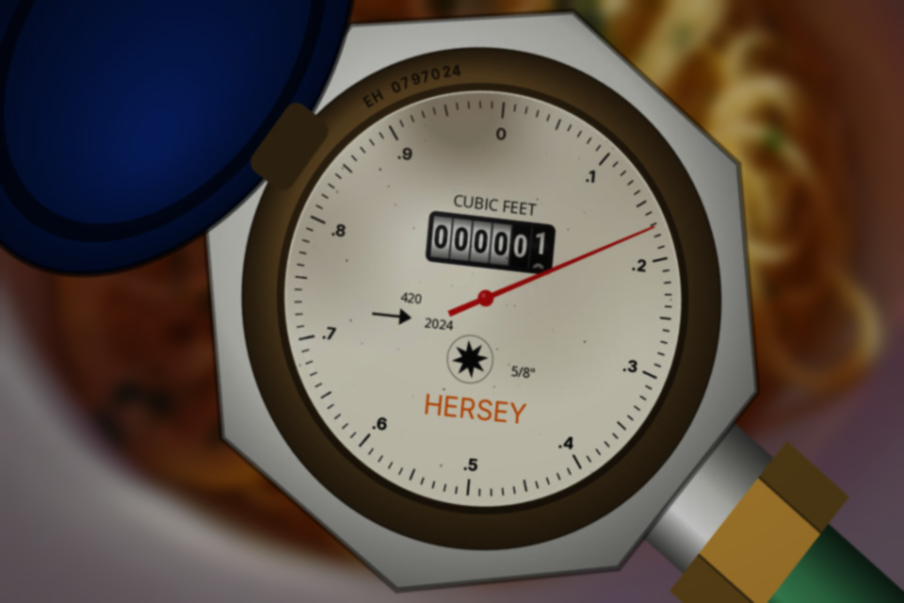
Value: ft³ 1.17
